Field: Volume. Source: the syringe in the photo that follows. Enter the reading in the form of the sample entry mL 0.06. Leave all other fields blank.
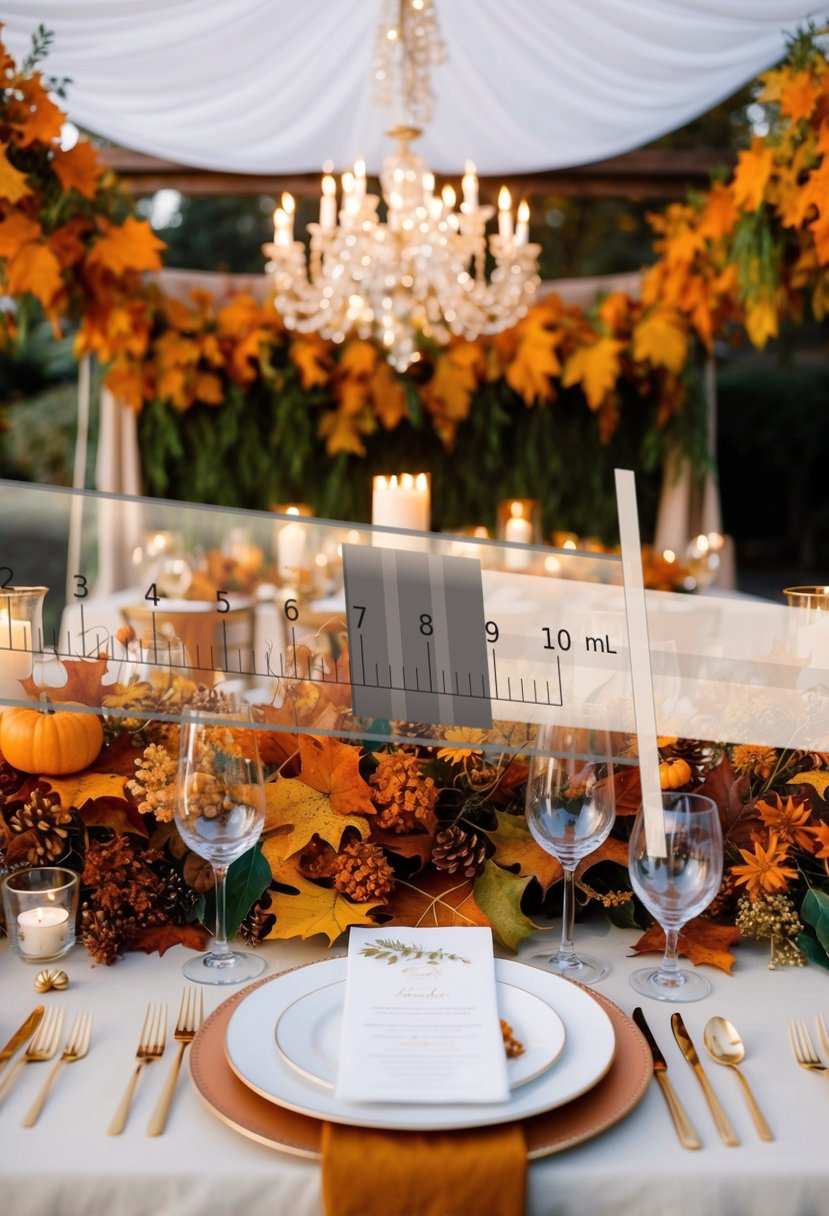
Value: mL 6.8
